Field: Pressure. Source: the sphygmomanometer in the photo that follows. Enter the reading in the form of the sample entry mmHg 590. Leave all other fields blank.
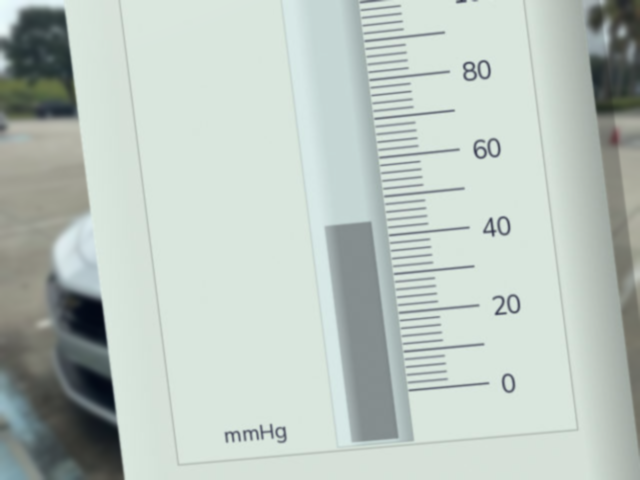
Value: mmHg 44
